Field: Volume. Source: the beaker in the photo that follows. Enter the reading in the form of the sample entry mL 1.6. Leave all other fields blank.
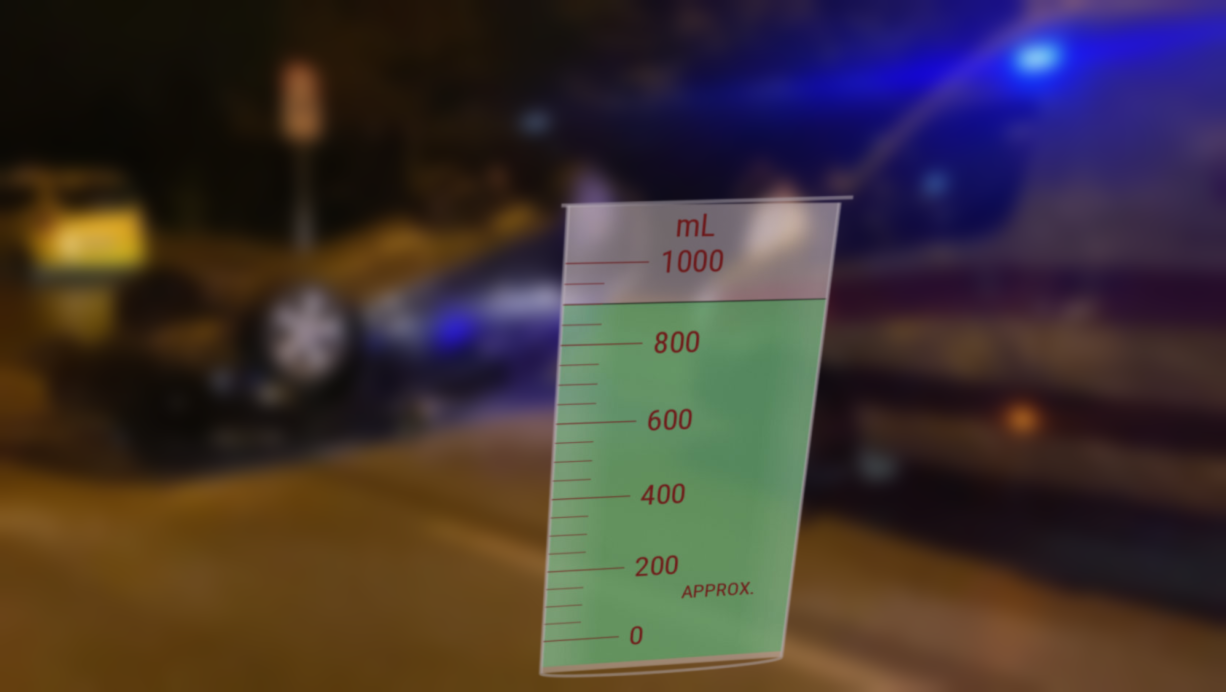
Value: mL 900
